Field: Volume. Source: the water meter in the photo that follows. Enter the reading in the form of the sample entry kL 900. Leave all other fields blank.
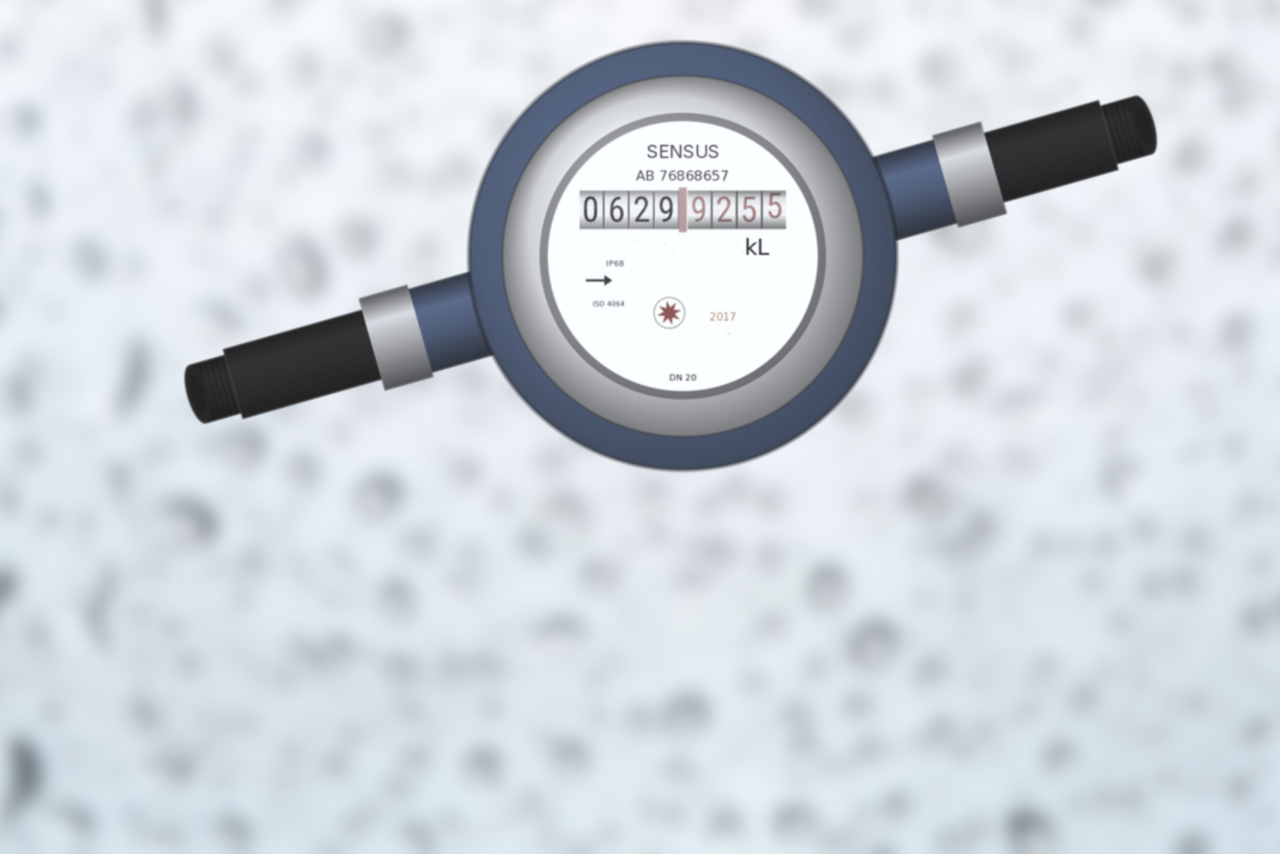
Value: kL 629.9255
